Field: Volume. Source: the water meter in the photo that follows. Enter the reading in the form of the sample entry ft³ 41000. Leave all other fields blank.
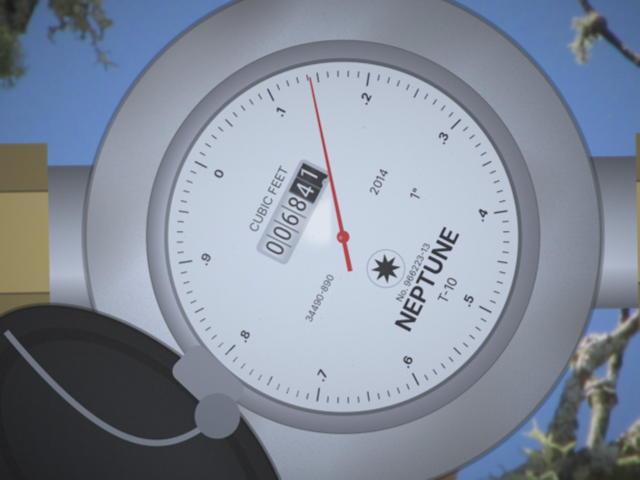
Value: ft³ 6841.14
